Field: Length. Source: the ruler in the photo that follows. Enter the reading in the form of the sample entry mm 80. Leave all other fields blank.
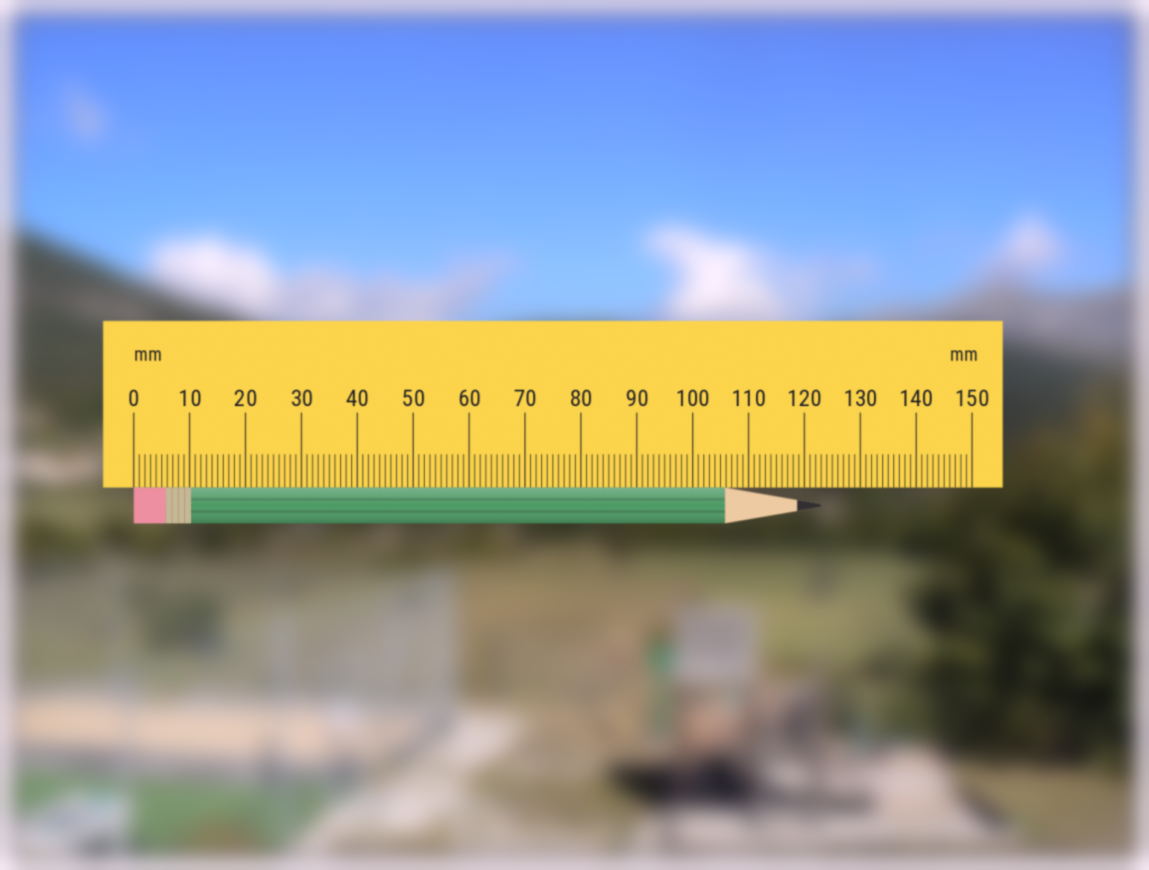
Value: mm 123
